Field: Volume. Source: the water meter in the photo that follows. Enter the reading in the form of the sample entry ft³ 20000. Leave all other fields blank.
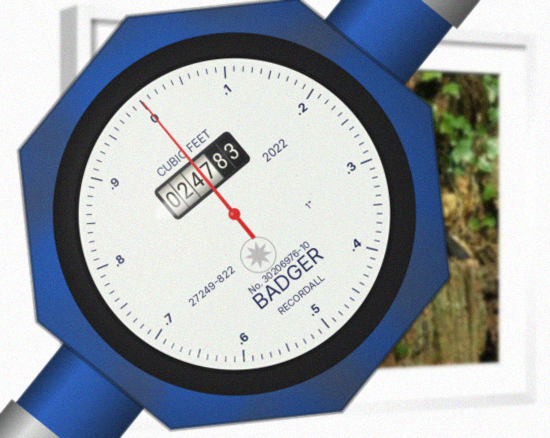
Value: ft³ 24783.00
